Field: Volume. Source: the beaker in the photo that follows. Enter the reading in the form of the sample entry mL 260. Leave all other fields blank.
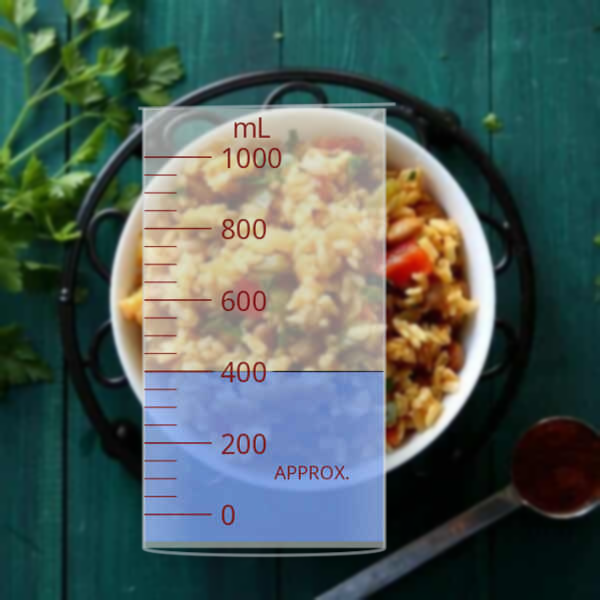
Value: mL 400
